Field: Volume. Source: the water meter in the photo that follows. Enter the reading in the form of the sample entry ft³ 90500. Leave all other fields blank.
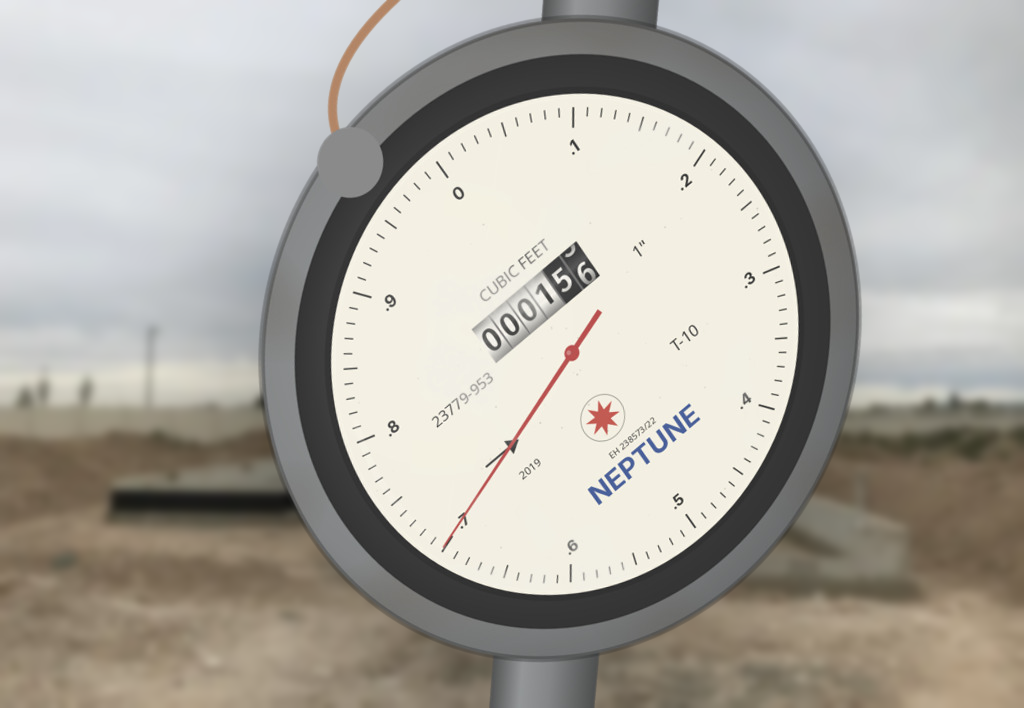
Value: ft³ 155.70
